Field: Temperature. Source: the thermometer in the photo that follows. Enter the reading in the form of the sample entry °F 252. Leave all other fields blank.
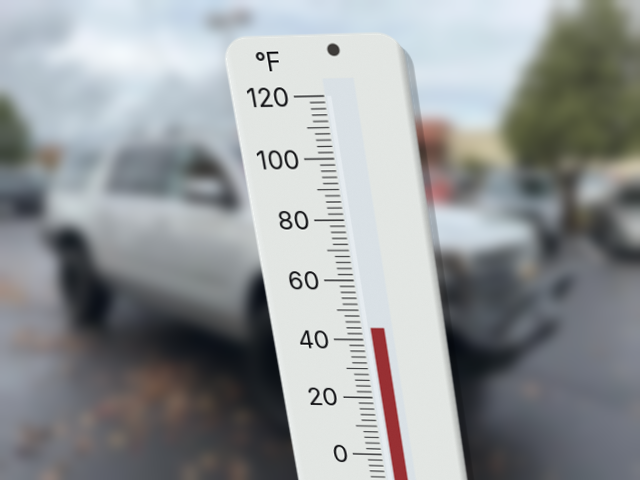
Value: °F 44
